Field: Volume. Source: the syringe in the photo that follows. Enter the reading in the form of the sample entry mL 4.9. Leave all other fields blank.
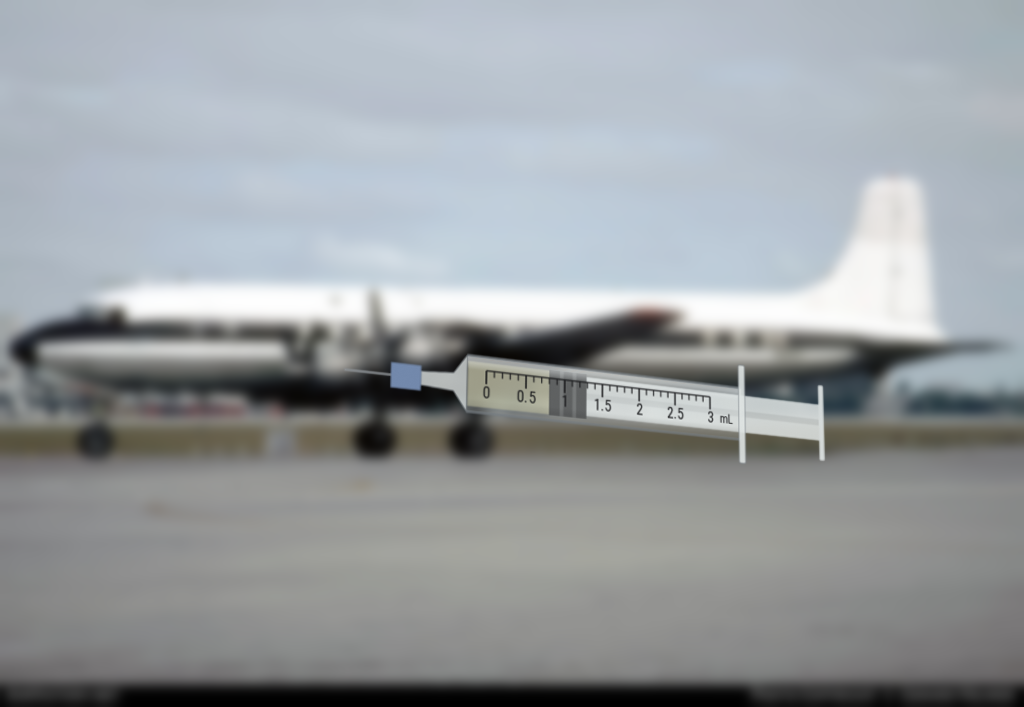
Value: mL 0.8
